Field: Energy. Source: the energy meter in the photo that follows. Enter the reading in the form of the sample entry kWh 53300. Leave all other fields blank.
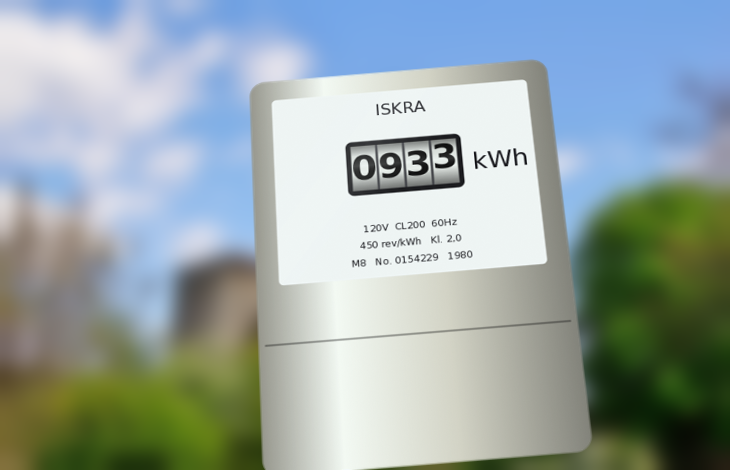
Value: kWh 933
